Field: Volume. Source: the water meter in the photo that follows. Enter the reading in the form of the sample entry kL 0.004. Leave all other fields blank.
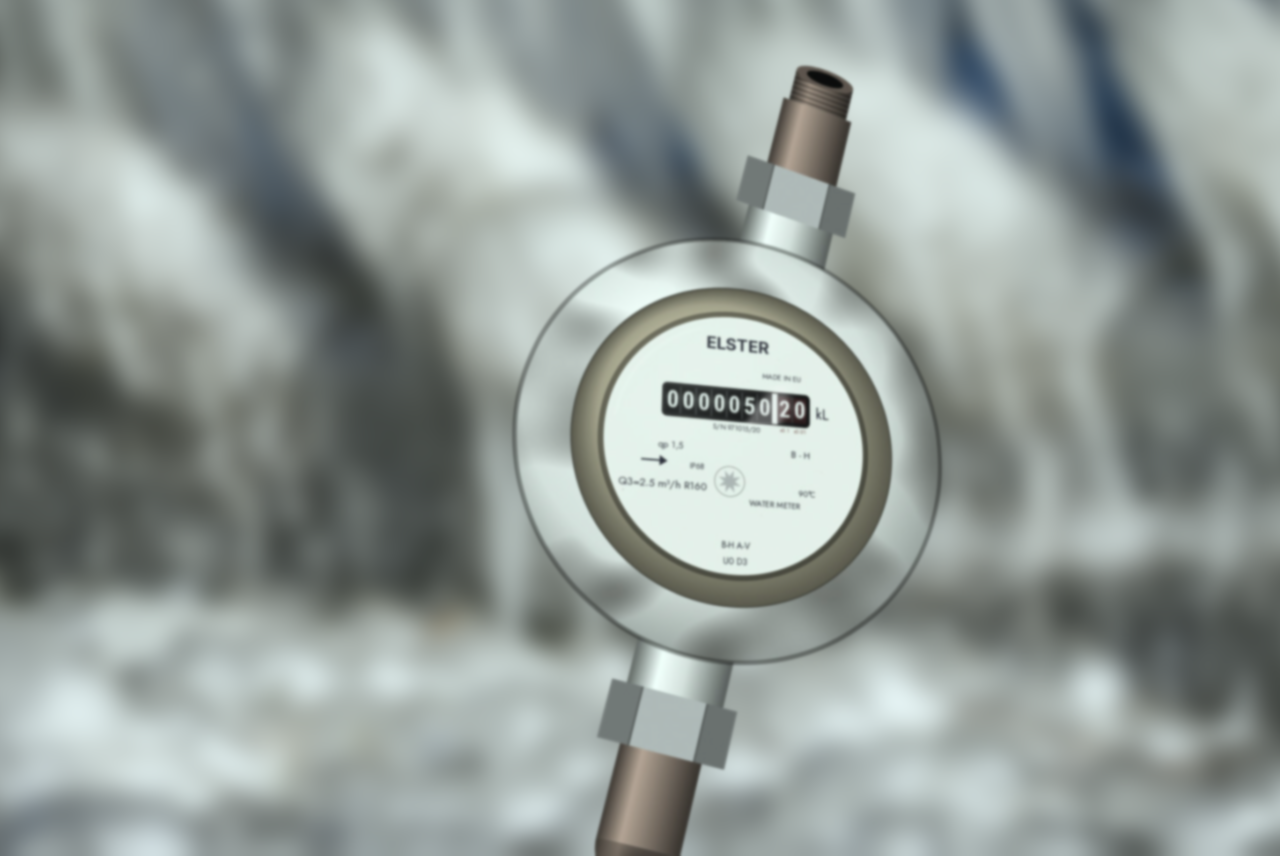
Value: kL 50.20
